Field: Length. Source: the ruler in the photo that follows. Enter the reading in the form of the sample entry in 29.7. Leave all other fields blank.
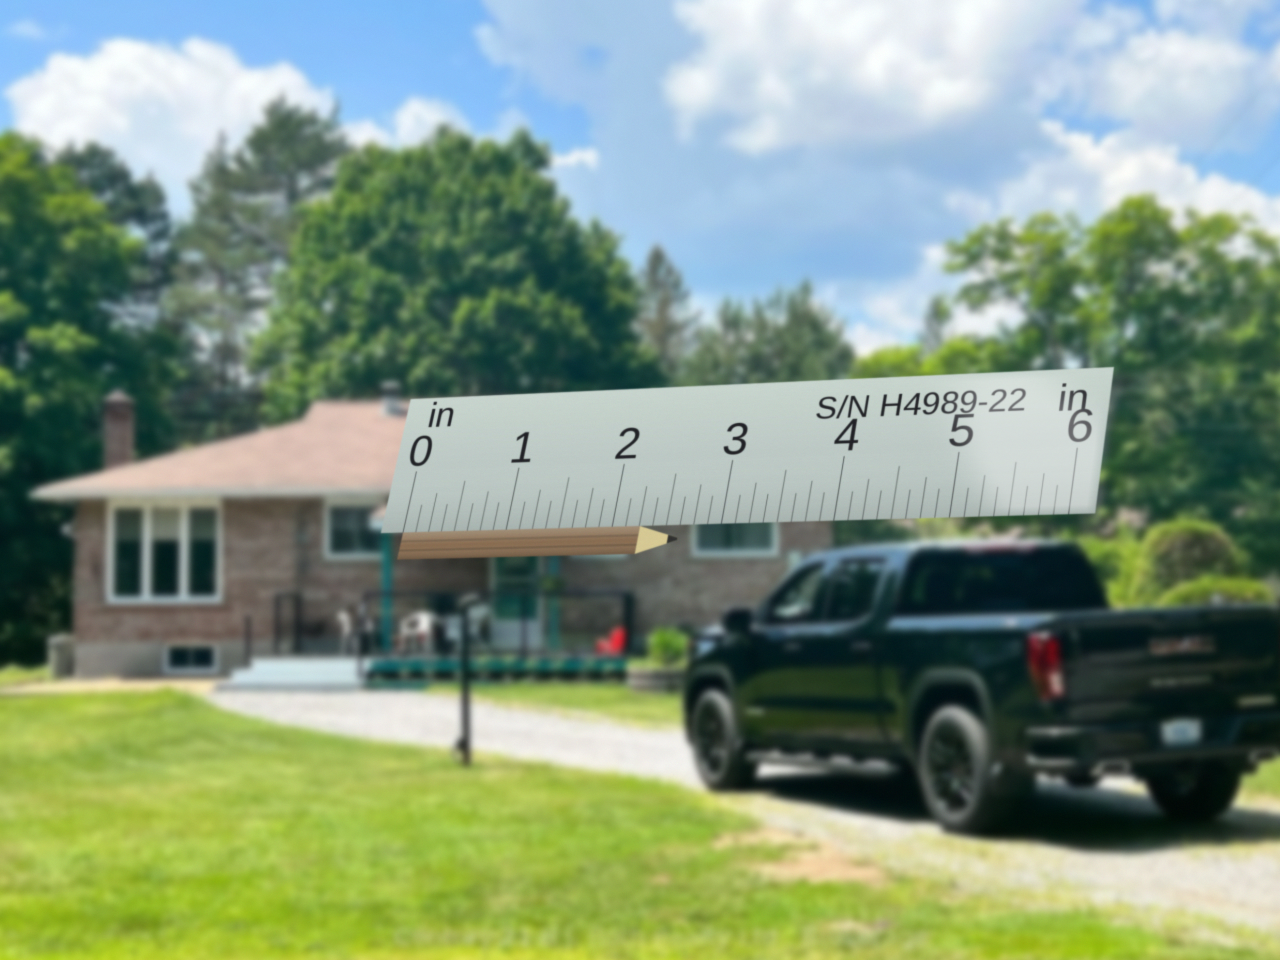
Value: in 2.625
